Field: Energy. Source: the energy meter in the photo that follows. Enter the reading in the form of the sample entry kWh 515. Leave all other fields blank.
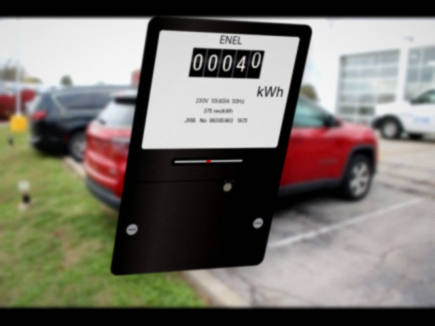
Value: kWh 40
